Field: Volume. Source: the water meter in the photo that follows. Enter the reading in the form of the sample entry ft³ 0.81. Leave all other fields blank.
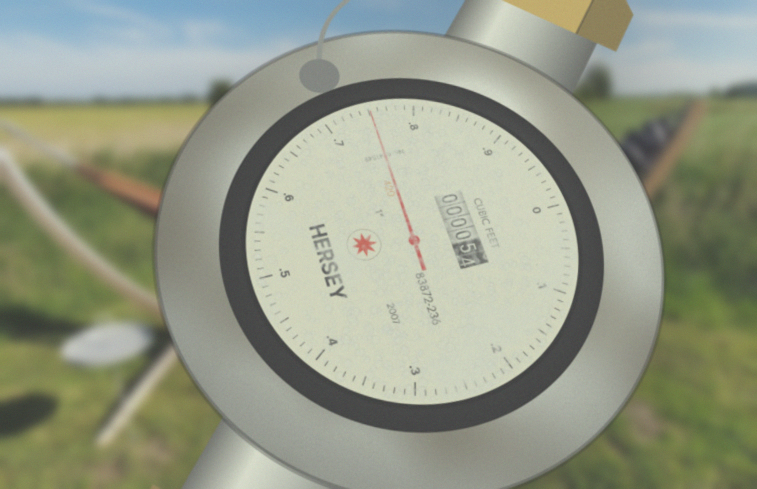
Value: ft³ 53.75
